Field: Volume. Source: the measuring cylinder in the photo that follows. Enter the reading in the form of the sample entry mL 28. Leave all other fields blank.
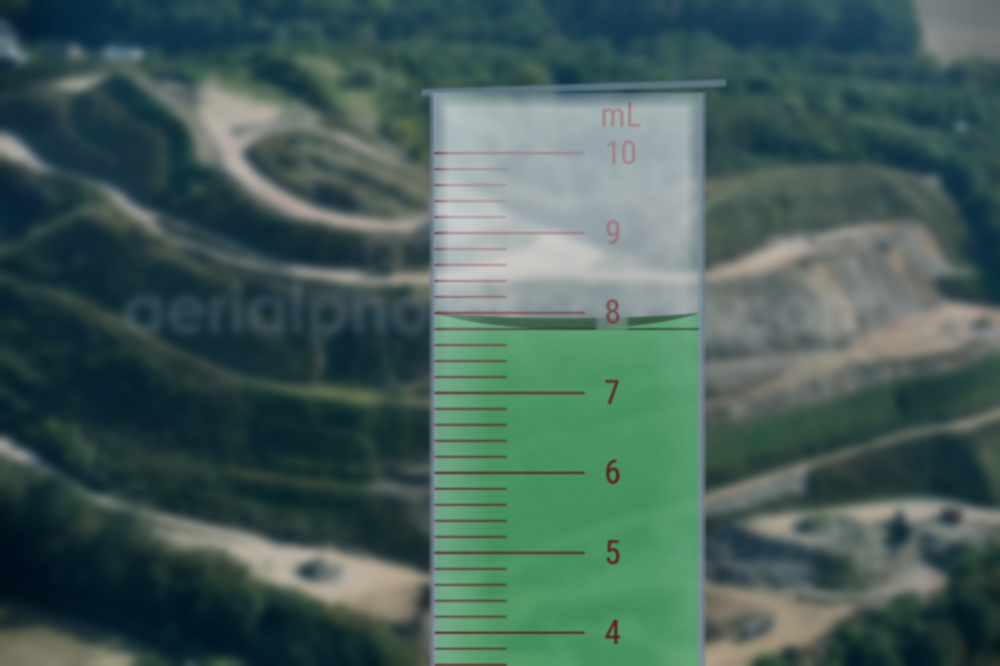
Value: mL 7.8
